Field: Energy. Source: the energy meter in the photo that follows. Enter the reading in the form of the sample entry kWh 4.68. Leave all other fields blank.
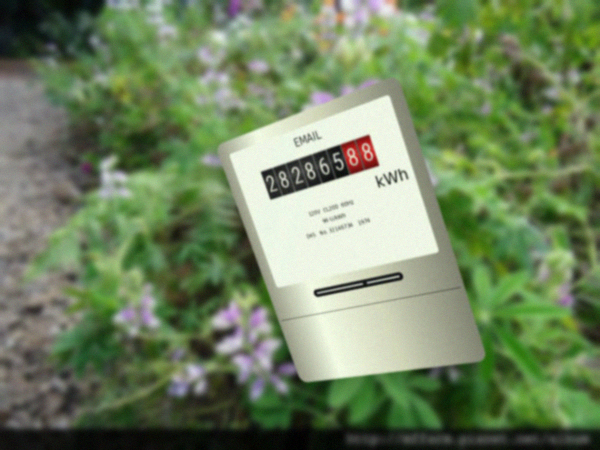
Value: kWh 282865.88
